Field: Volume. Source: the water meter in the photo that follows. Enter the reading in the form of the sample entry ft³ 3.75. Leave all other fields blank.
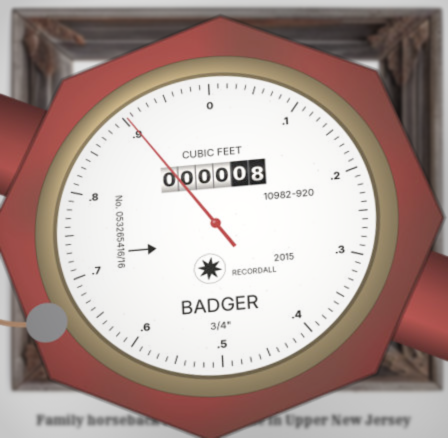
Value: ft³ 7.90
